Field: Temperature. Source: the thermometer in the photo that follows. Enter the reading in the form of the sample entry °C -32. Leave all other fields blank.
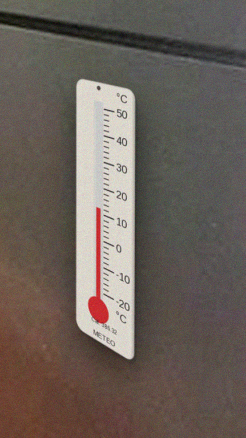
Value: °C 12
